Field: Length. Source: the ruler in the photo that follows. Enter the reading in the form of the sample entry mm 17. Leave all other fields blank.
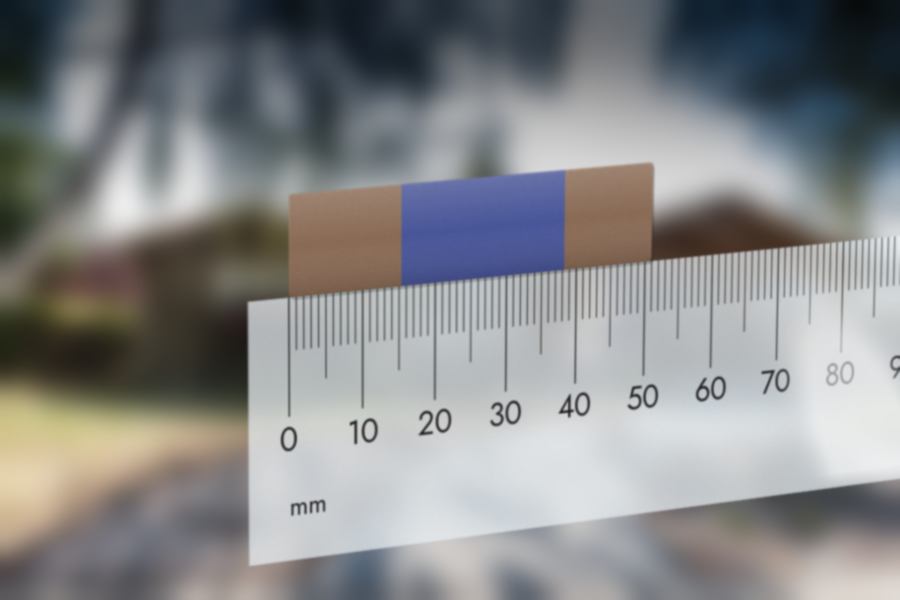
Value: mm 51
